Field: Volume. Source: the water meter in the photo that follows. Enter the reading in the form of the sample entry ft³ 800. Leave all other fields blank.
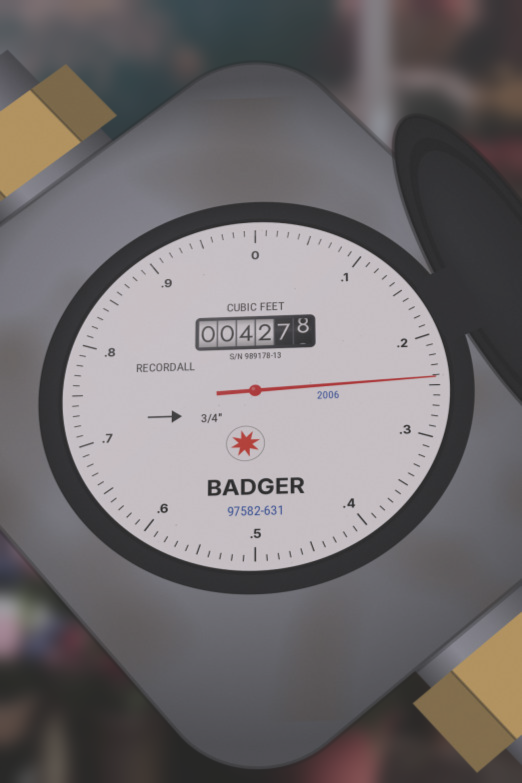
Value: ft³ 4278.24
